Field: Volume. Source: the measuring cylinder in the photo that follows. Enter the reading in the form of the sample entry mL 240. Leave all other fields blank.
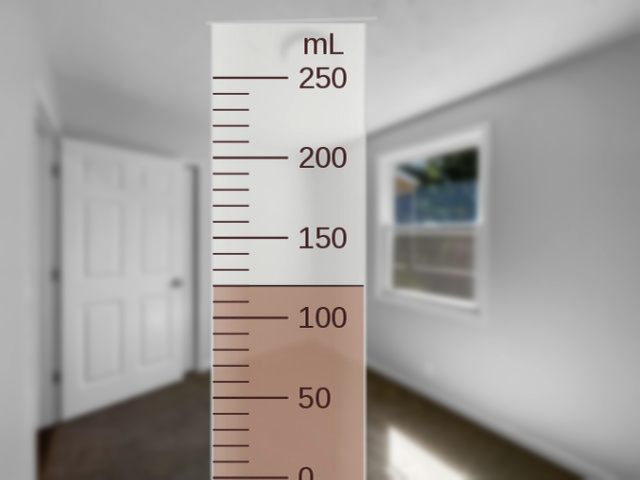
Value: mL 120
